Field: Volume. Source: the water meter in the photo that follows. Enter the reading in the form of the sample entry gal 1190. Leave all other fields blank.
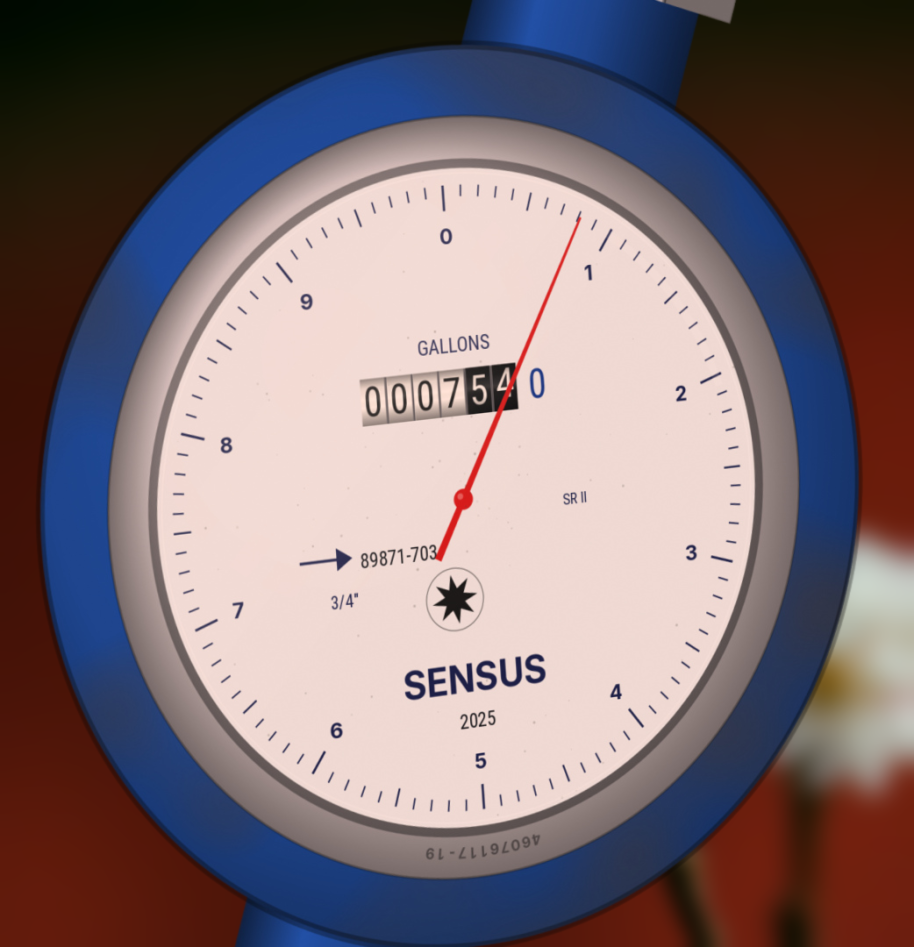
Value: gal 7540.8
